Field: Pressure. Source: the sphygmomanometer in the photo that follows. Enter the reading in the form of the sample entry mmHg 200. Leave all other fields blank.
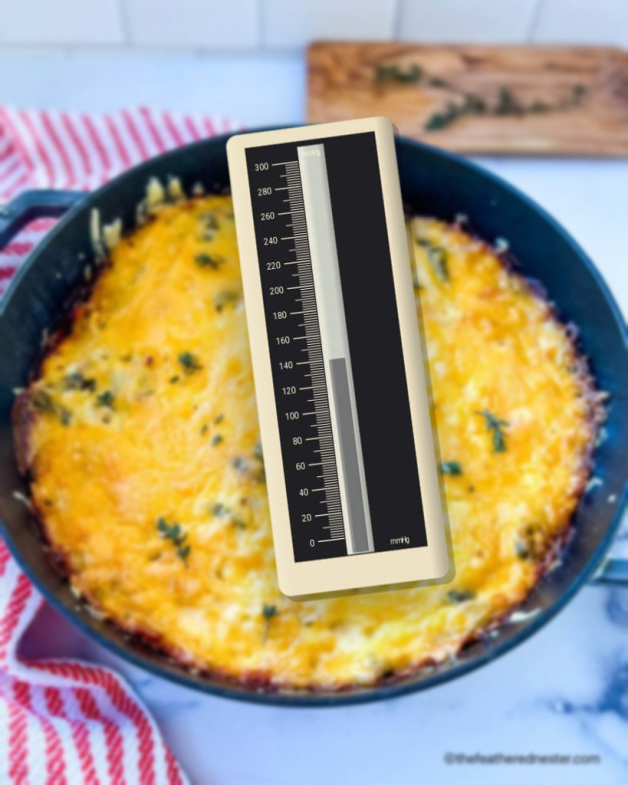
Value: mmHg 140
